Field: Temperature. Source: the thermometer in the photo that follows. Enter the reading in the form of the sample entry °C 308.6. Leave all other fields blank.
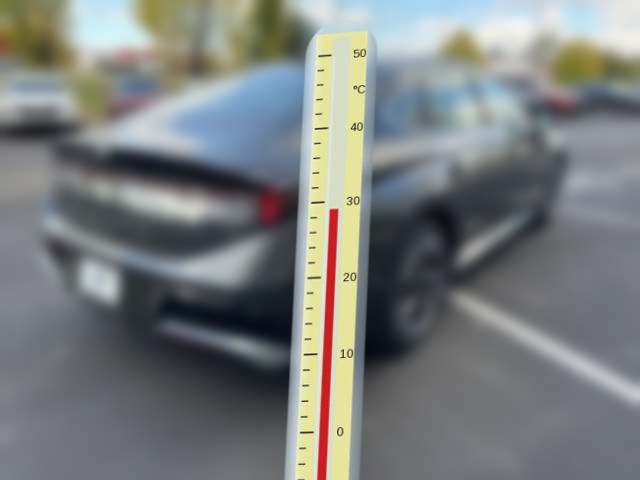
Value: °C 29
